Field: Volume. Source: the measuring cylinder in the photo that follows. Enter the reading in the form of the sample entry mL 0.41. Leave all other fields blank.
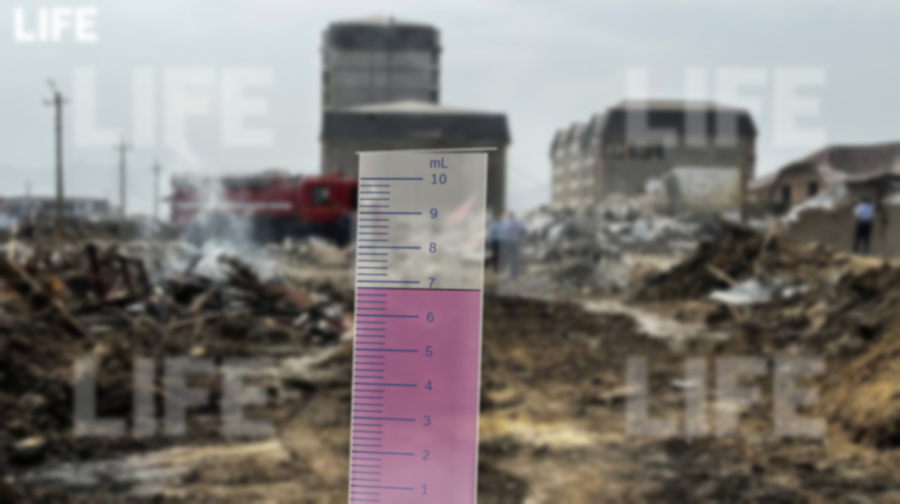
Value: mL 6.8
